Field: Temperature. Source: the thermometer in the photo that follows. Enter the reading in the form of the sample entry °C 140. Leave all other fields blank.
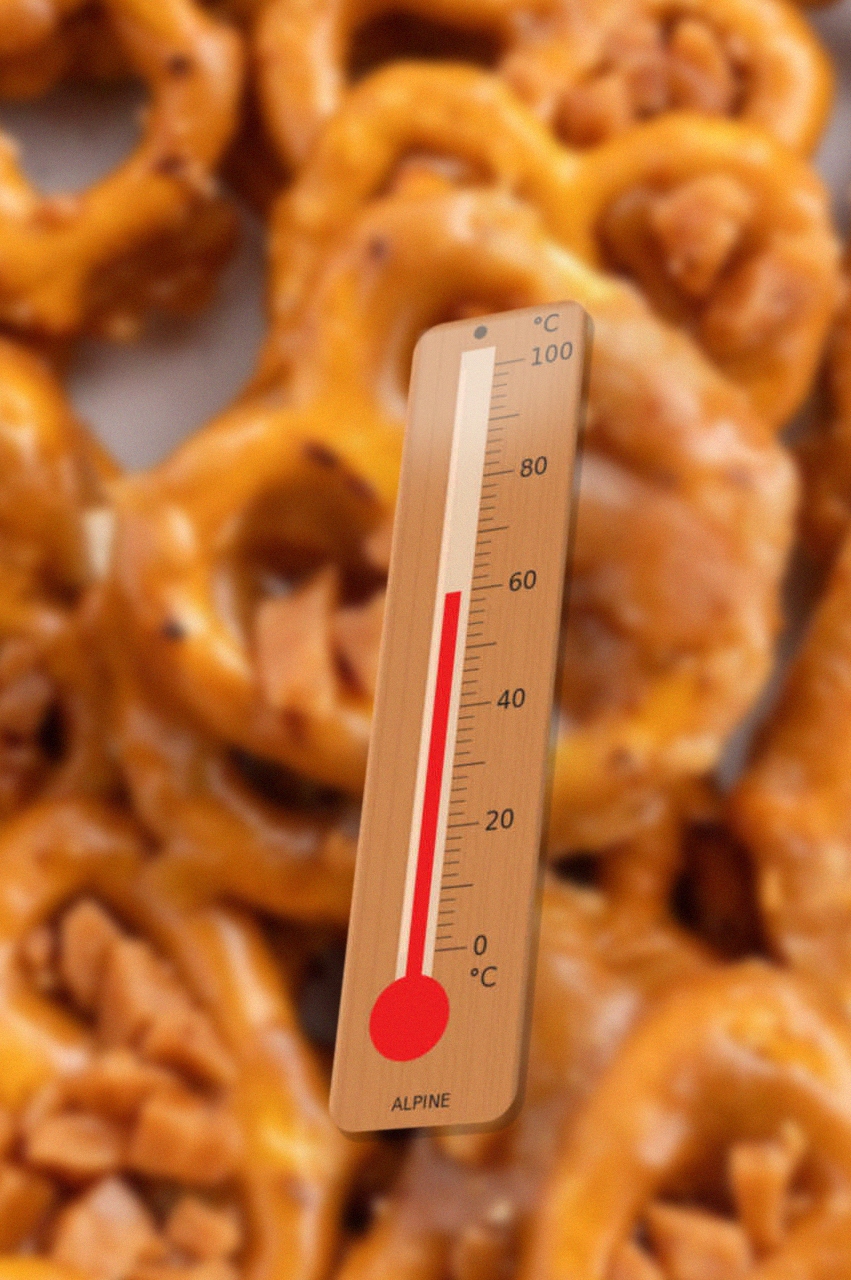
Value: °C 60
